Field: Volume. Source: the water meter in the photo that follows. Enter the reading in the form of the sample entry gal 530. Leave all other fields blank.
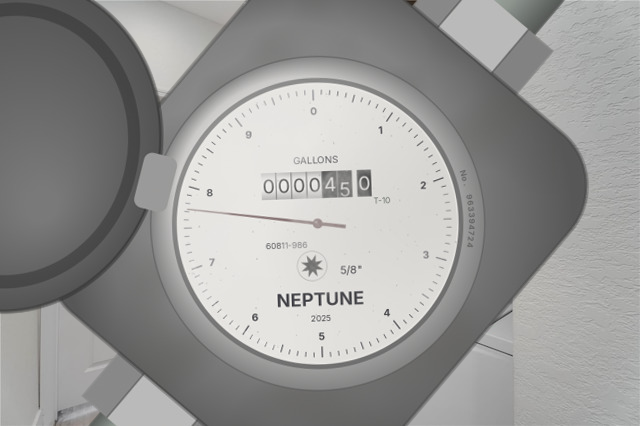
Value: gal 447.7
